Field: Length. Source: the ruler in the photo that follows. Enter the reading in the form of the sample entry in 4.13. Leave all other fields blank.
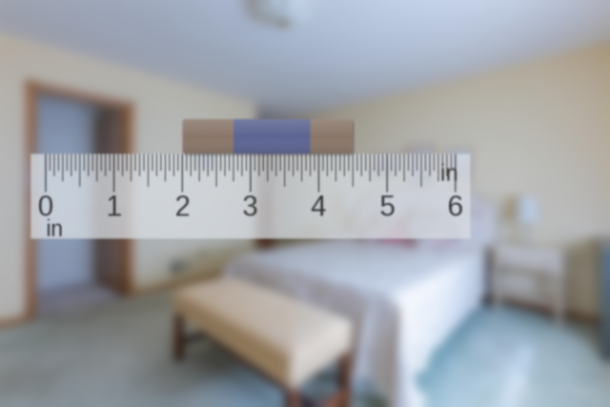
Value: in 2.5
